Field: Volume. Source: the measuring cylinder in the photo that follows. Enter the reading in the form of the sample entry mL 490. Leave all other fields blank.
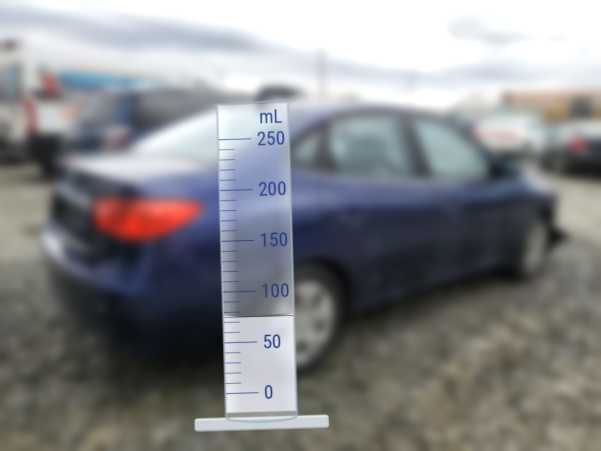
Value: mL 75
